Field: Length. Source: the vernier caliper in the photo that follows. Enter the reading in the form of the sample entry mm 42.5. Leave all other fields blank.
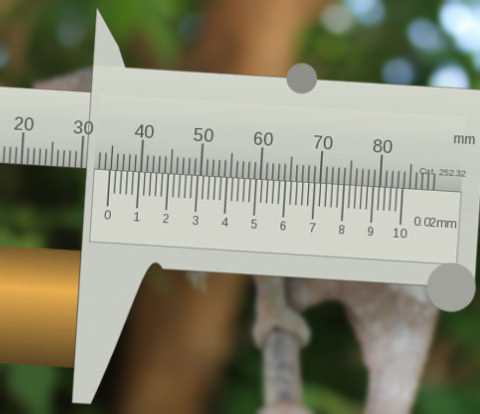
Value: mm 34.8
